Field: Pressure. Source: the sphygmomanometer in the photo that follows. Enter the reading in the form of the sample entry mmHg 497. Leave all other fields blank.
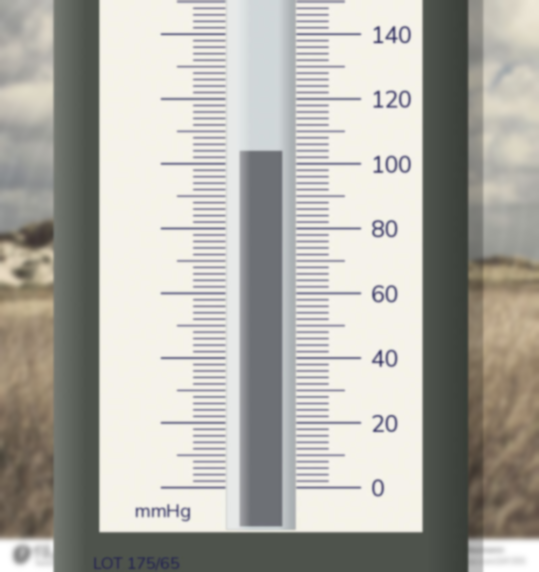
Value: mmHg 104
